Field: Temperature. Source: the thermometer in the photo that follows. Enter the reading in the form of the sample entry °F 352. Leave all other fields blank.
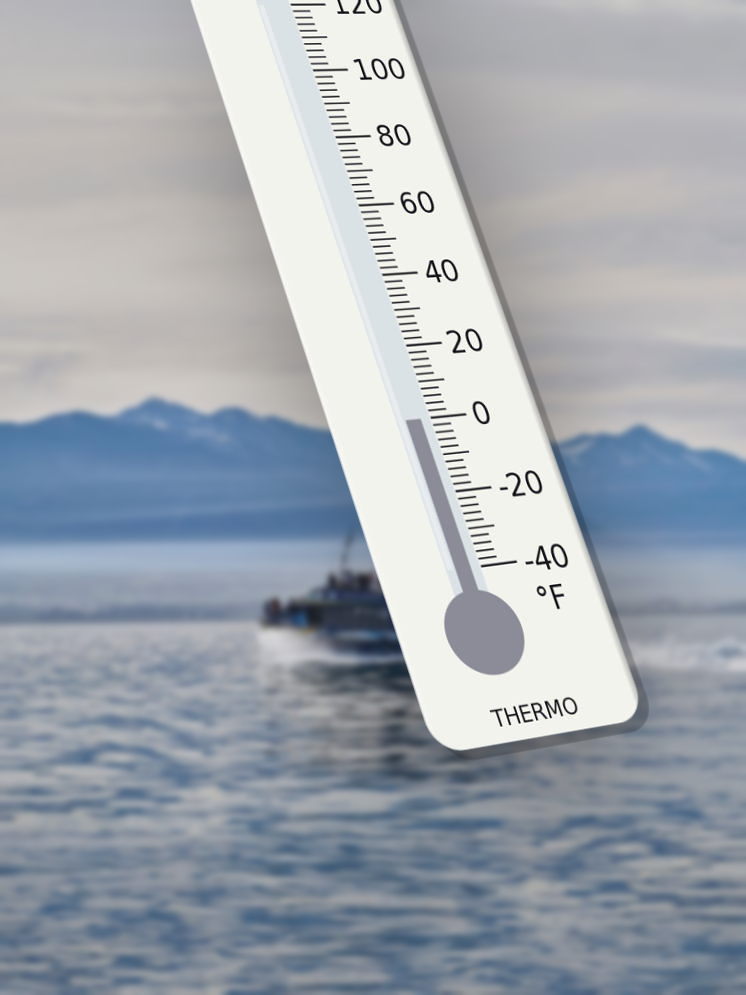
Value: °F 0
